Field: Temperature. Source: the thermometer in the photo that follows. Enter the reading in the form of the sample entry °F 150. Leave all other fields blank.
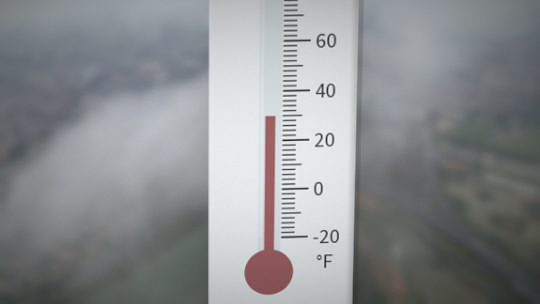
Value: °F 30
